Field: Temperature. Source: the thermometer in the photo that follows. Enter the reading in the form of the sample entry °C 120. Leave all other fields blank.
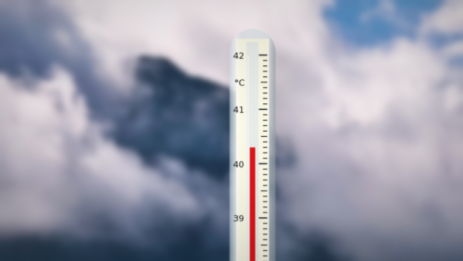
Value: °C 40.3
